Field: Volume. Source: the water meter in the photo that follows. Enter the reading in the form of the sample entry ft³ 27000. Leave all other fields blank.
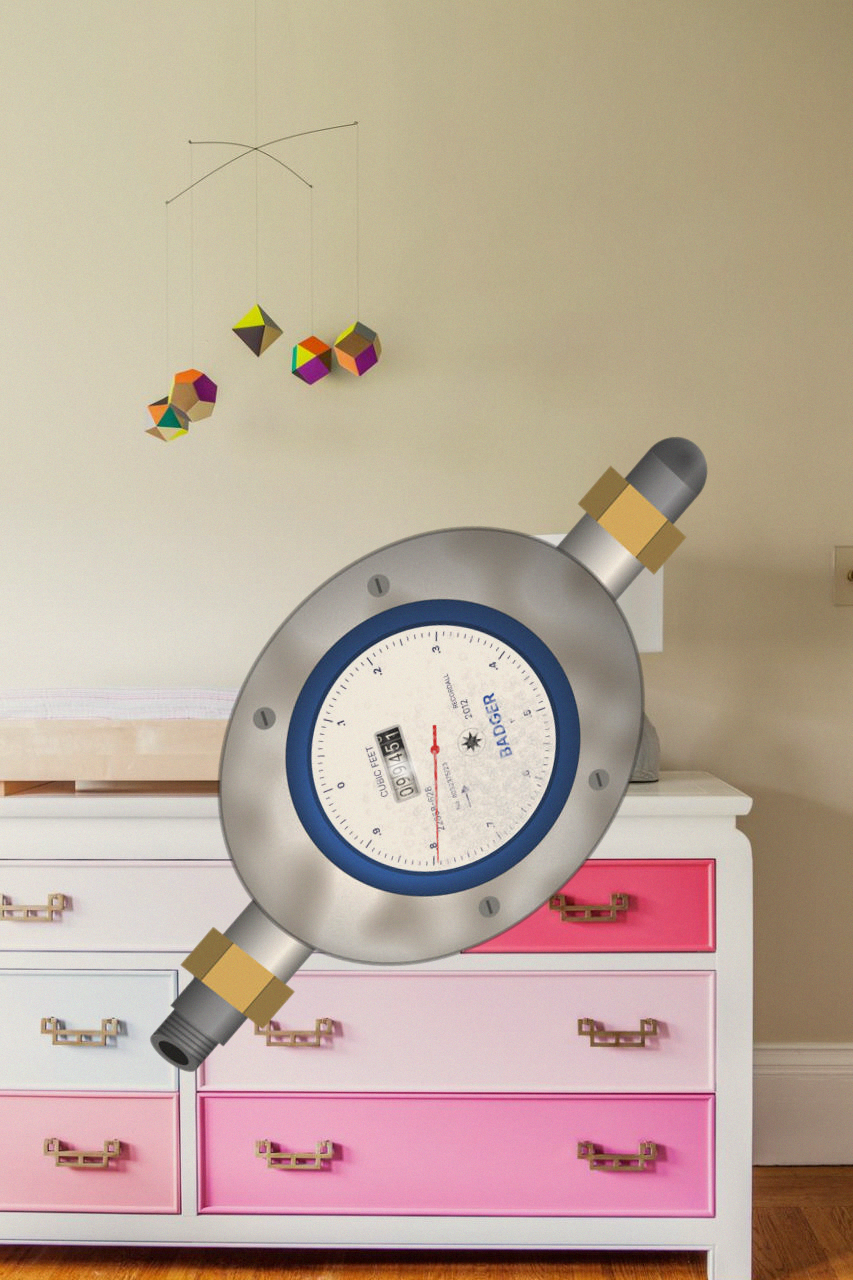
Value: ft³ 99450.79
